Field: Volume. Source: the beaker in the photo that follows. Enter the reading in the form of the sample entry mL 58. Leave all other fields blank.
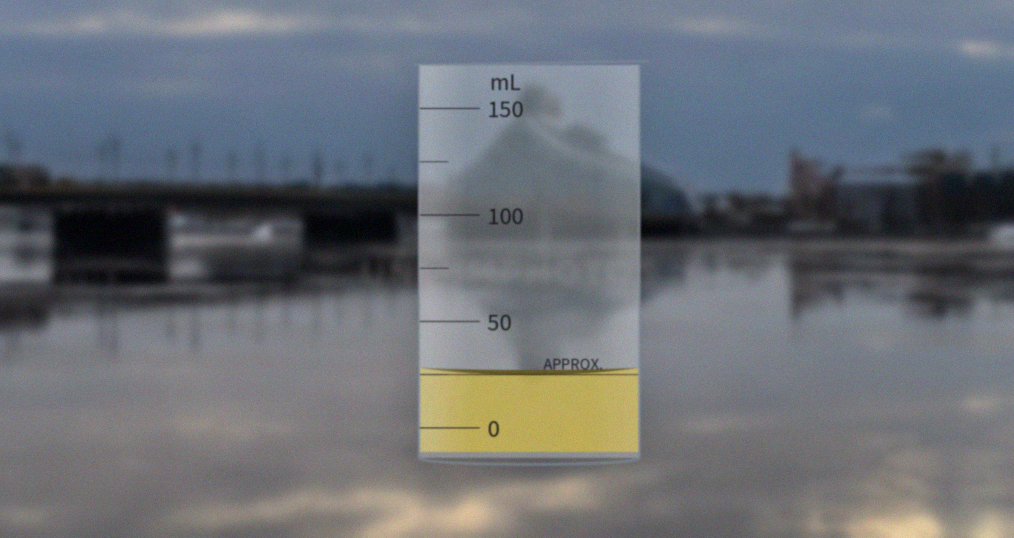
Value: mL 25
